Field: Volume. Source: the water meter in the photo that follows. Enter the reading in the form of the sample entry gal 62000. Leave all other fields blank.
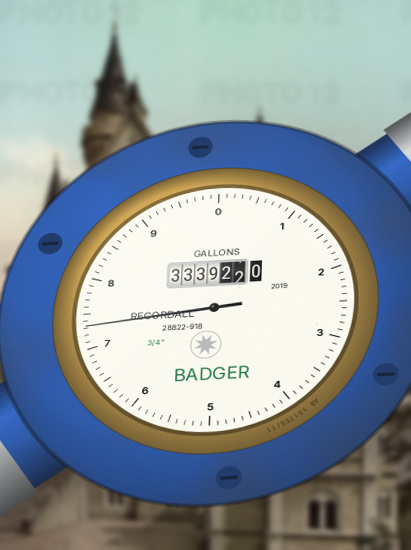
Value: gal 3339217.3
